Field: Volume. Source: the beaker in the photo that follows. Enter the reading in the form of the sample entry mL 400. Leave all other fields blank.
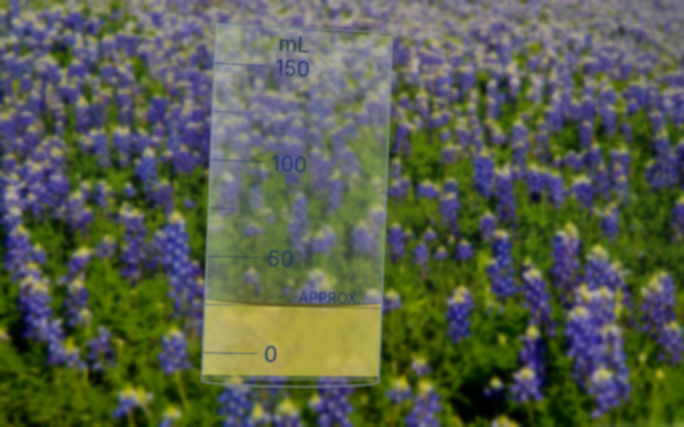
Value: mL 25
